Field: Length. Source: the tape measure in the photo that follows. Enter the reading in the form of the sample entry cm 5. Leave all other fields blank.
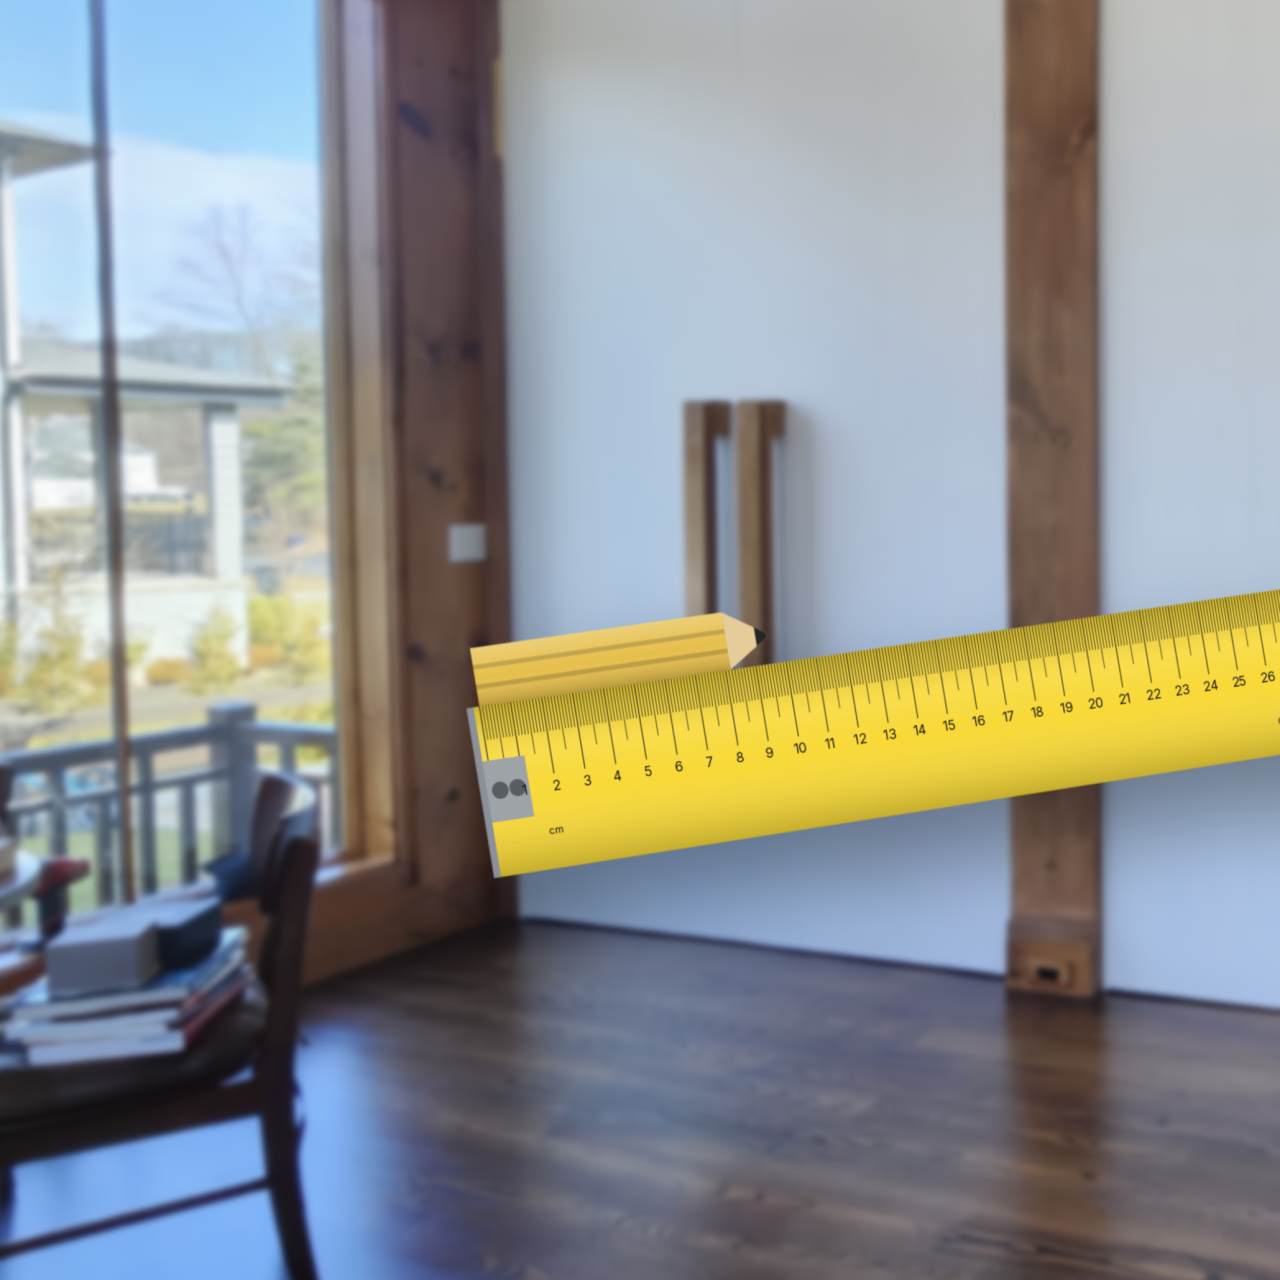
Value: cm 9.5
